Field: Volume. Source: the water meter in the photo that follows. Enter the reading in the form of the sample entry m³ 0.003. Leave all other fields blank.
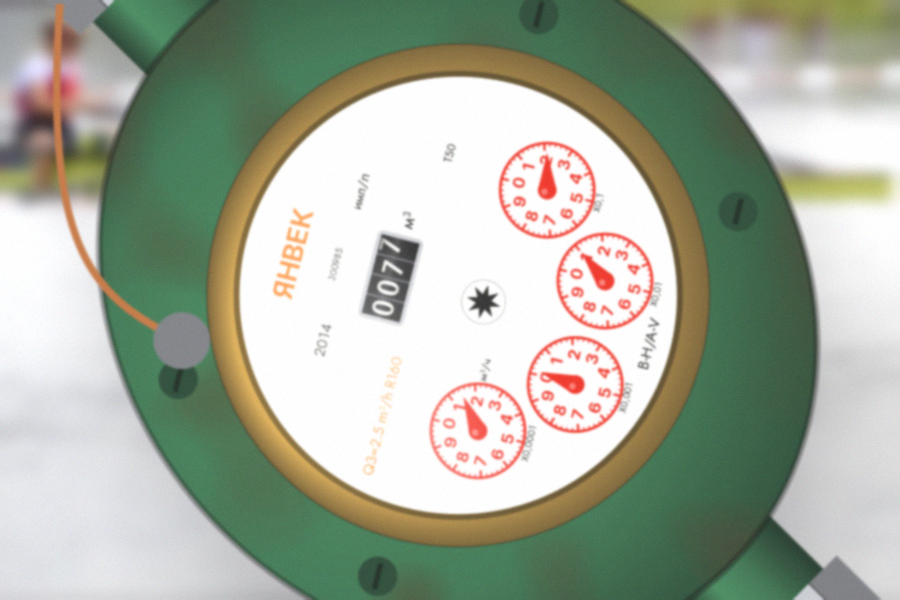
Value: m³ 77.2101
